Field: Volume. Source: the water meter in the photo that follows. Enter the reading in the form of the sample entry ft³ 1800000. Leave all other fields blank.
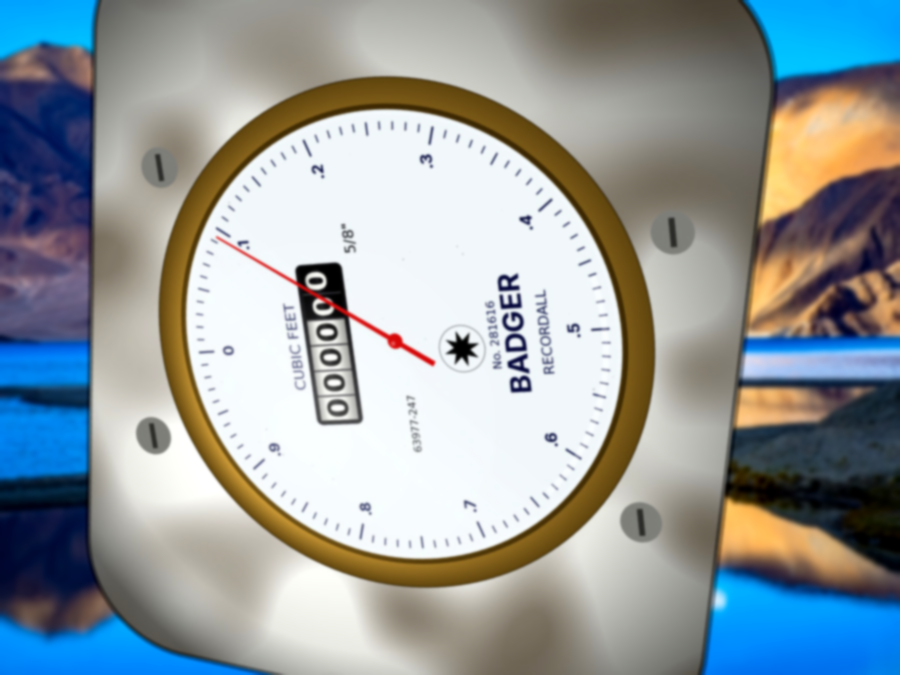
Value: ft³ 0.09
